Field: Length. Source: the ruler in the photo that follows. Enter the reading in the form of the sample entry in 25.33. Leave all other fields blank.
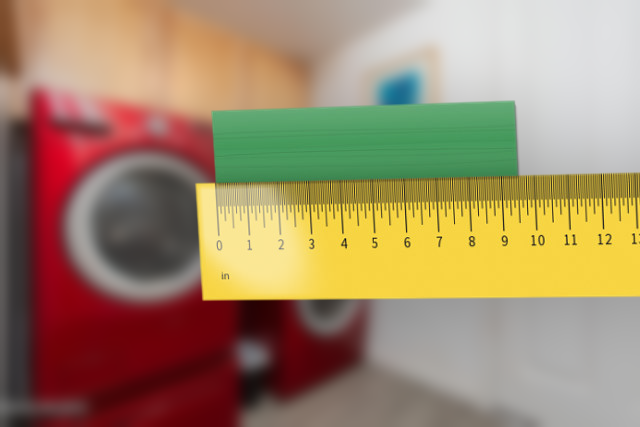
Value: in 9.5
